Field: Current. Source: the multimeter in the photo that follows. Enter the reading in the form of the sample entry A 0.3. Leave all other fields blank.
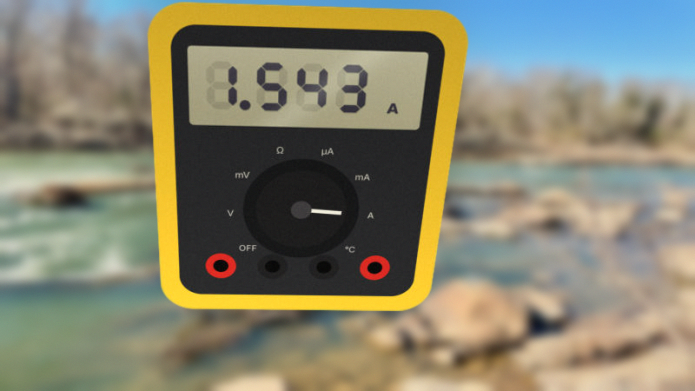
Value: A 1.543
